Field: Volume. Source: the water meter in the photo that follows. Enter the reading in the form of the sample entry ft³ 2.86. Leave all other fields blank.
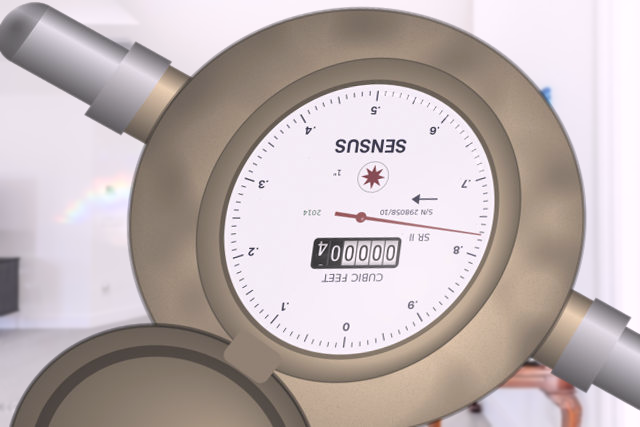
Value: ft³ 3.77
